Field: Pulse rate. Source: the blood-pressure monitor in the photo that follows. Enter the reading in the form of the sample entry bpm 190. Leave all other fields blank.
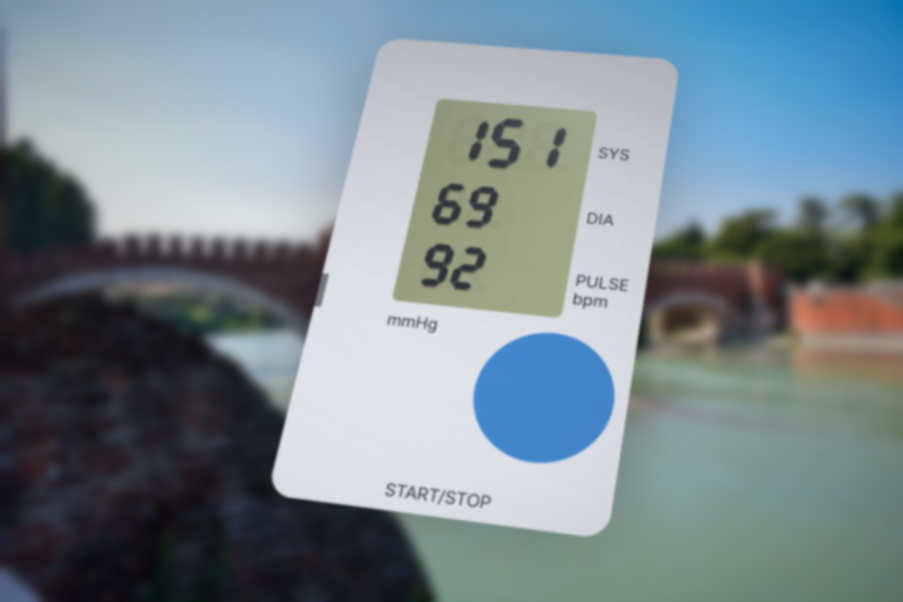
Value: bpm 92
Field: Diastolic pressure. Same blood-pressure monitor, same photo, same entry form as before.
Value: mmHg 69
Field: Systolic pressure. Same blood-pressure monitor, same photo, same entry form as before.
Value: mmHg 151
